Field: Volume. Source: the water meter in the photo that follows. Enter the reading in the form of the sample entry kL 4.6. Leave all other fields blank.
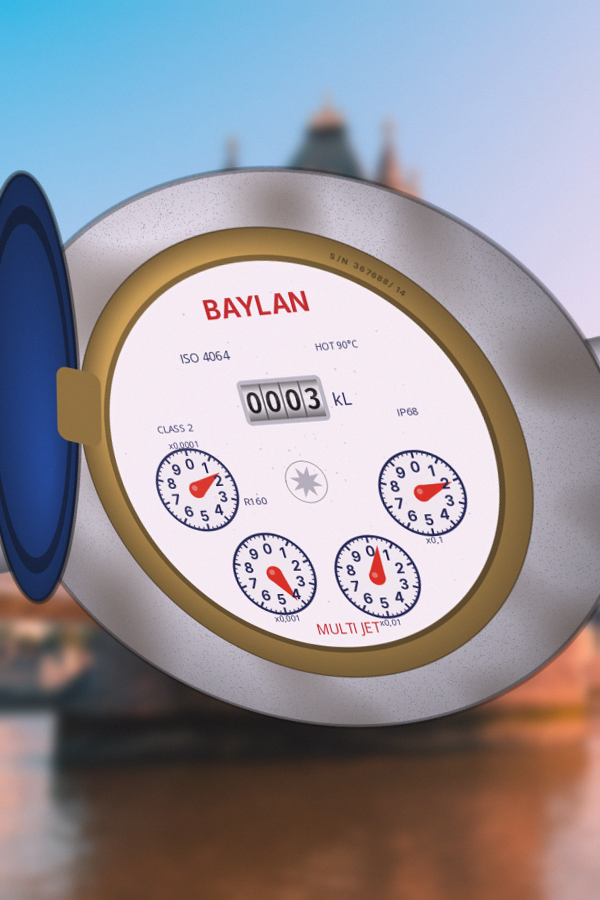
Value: kL 3.2041
